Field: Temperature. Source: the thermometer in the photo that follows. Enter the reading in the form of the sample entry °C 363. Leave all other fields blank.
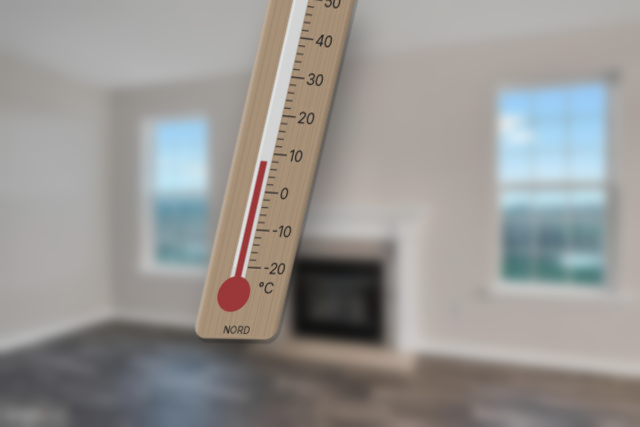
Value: °C 8
